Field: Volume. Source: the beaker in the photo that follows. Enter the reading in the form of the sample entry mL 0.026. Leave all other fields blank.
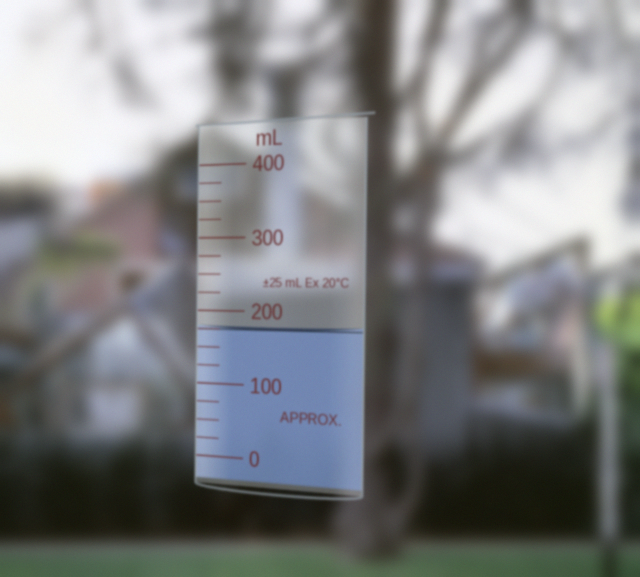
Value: mL 175
